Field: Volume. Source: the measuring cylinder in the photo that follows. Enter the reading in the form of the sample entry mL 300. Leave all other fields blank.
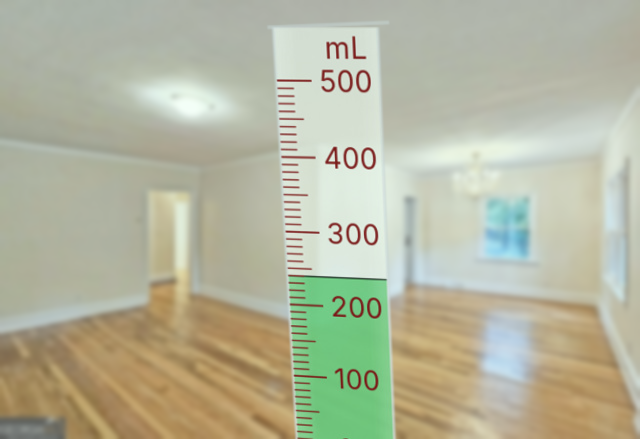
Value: mL 240
